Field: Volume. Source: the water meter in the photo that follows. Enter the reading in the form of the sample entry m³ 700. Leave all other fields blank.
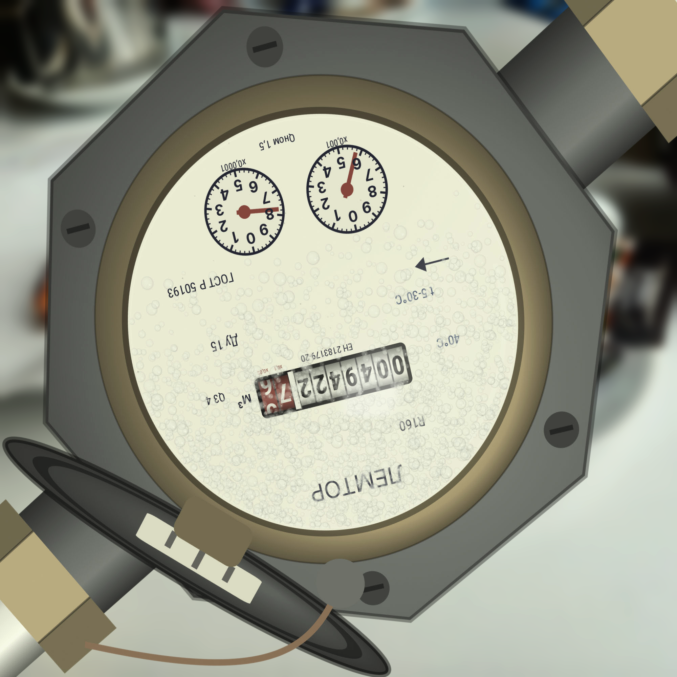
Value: m³ 49422.7557
